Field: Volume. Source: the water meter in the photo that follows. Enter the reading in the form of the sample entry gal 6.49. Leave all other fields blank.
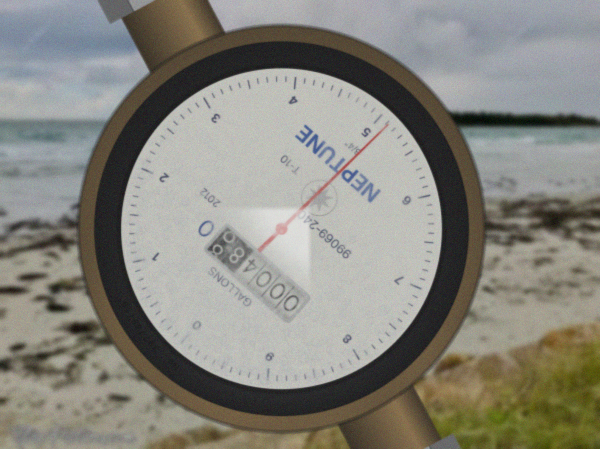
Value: gal 4885.1
